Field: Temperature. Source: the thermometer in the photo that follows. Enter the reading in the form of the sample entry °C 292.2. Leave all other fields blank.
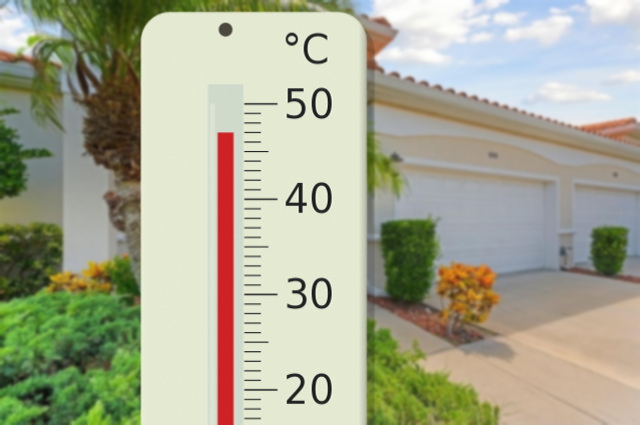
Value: °C 47
